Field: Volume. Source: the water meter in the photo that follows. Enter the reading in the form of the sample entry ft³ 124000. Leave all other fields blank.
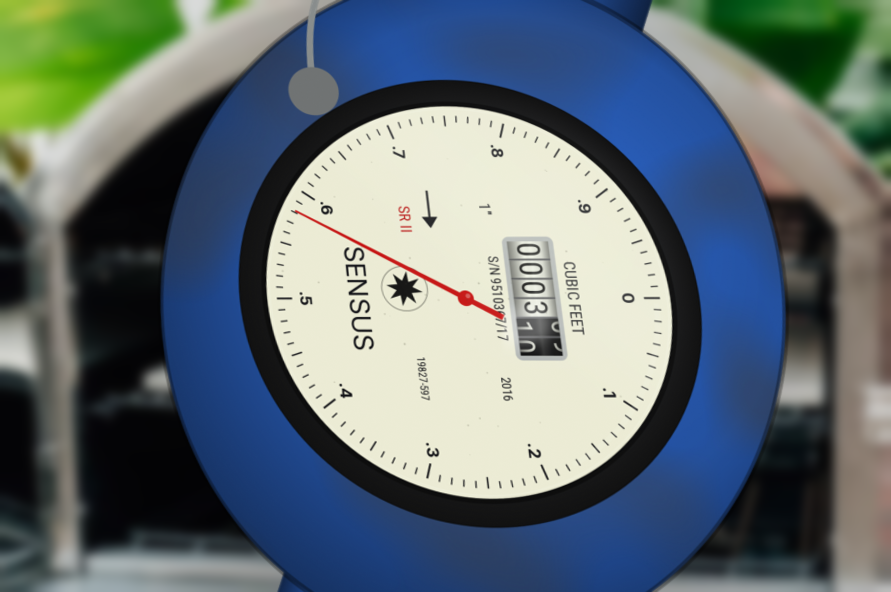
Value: ft³ 309.58
